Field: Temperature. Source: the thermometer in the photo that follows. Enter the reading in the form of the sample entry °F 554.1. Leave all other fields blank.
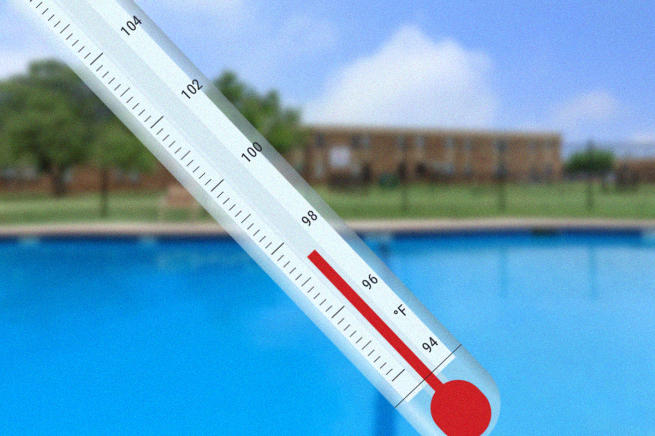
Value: °F 97.4
